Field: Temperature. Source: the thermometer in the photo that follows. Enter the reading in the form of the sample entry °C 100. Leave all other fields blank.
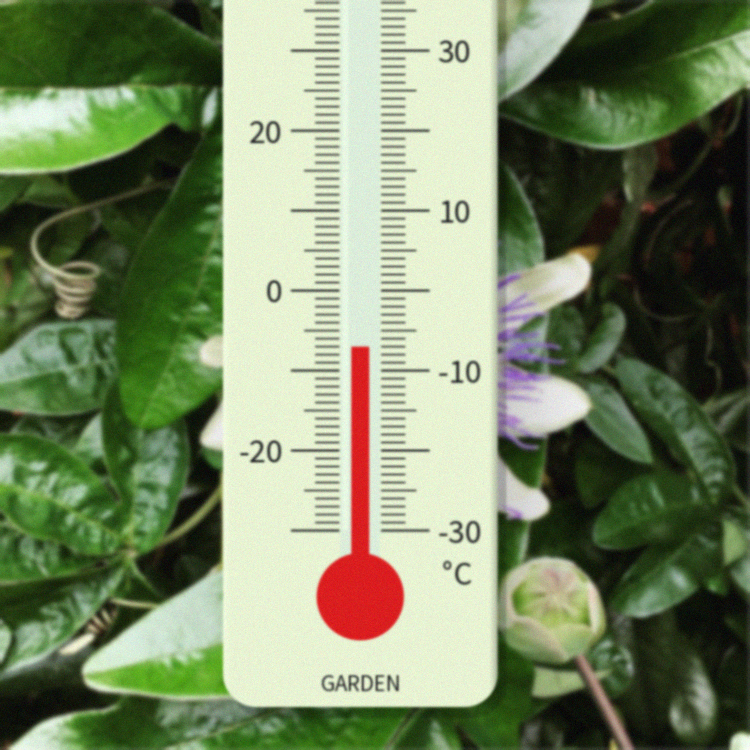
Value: °C -7
